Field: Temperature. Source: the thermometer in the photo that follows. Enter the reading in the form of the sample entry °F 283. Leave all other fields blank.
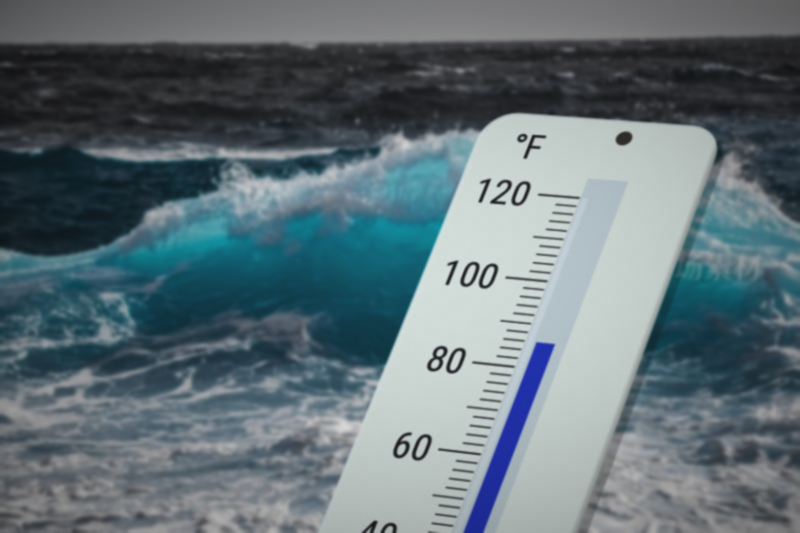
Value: °F 86
